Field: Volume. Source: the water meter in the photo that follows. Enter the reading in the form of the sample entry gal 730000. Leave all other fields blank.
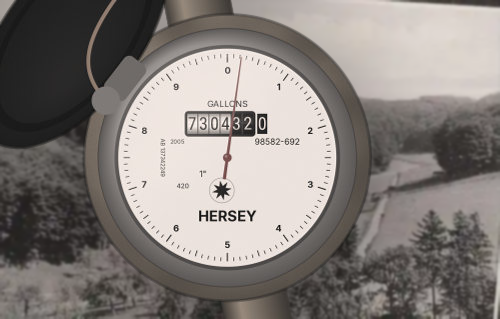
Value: gal 7304320.2
